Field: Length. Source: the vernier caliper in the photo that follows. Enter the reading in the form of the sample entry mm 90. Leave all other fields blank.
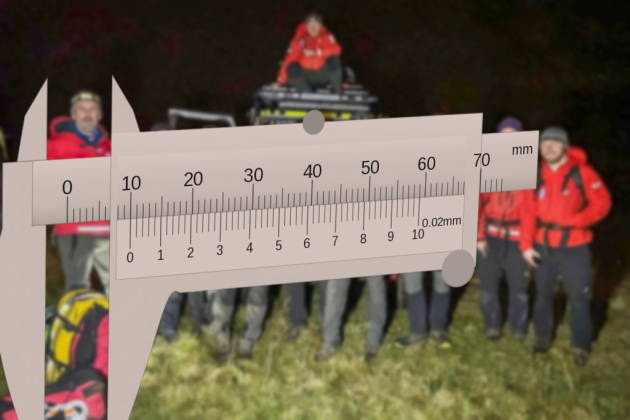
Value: mm 10.0
